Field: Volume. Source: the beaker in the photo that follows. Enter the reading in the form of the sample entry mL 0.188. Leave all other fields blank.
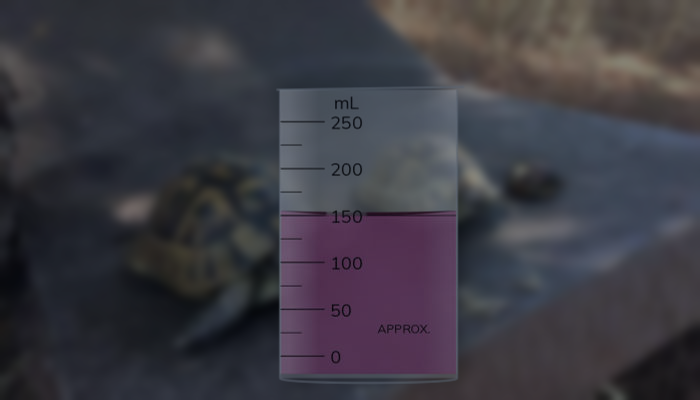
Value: mL 150
